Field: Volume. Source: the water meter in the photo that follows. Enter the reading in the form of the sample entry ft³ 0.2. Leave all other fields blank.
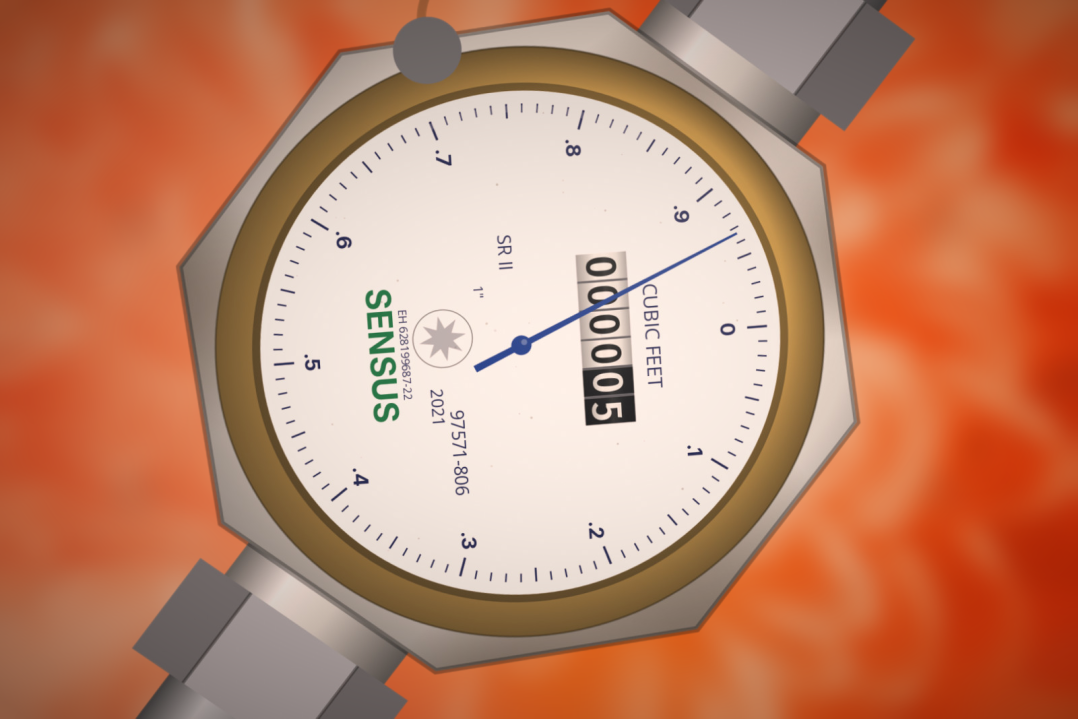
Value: ft³ 4.93
